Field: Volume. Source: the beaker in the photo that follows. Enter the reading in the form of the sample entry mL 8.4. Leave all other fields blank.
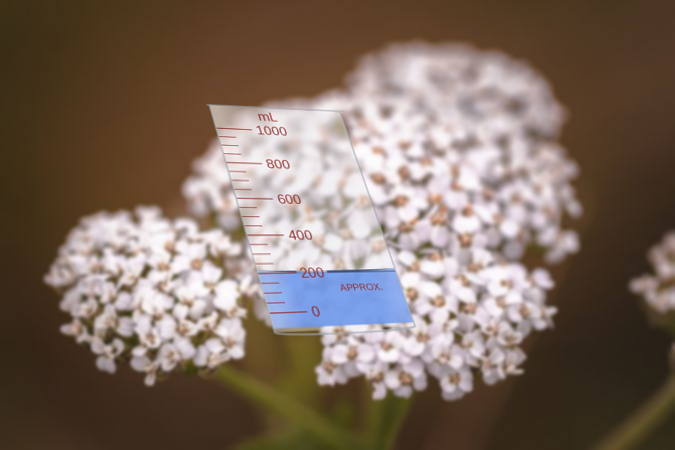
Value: mL 200
